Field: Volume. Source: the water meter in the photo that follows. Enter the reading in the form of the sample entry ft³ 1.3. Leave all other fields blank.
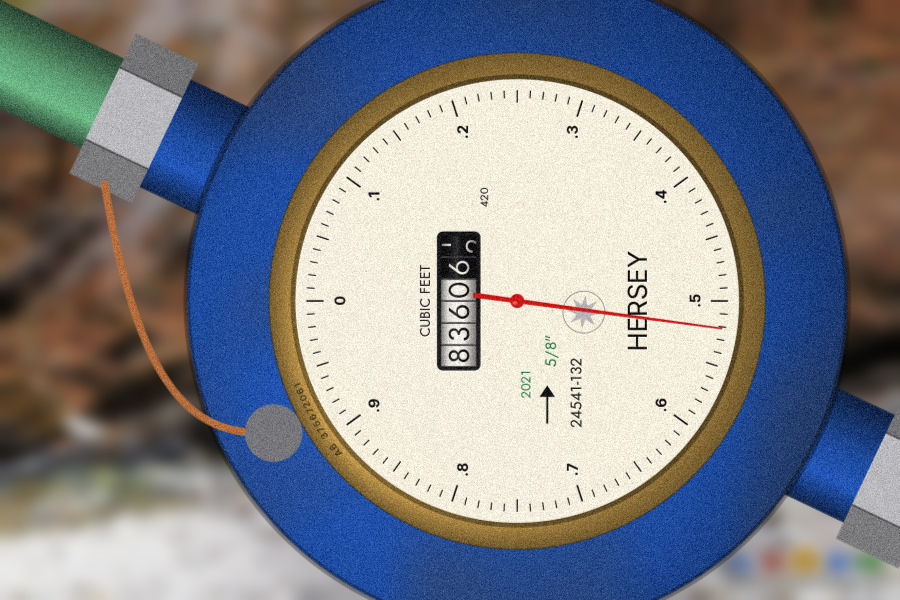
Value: ft³ 836061.52
